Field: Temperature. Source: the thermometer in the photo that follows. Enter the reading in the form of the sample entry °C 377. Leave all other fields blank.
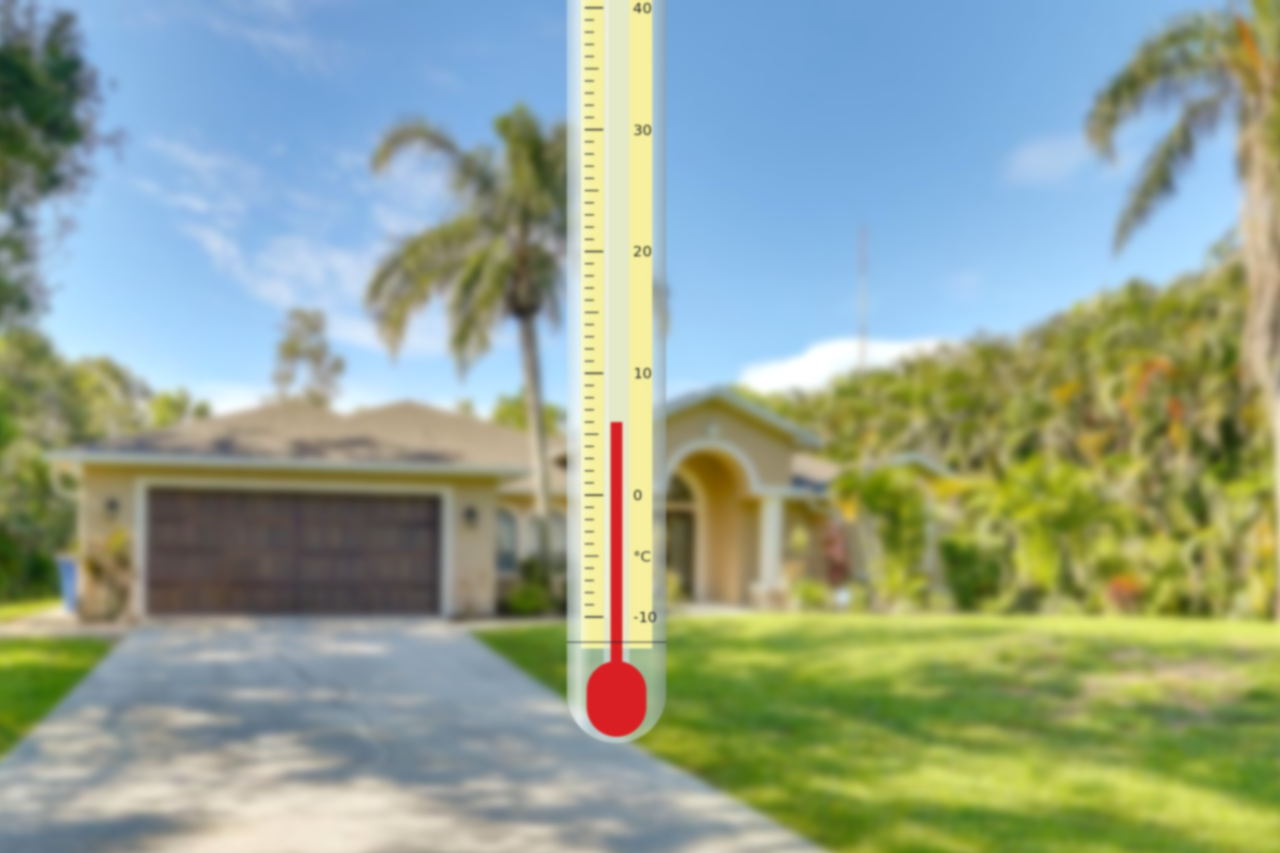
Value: °C 6
